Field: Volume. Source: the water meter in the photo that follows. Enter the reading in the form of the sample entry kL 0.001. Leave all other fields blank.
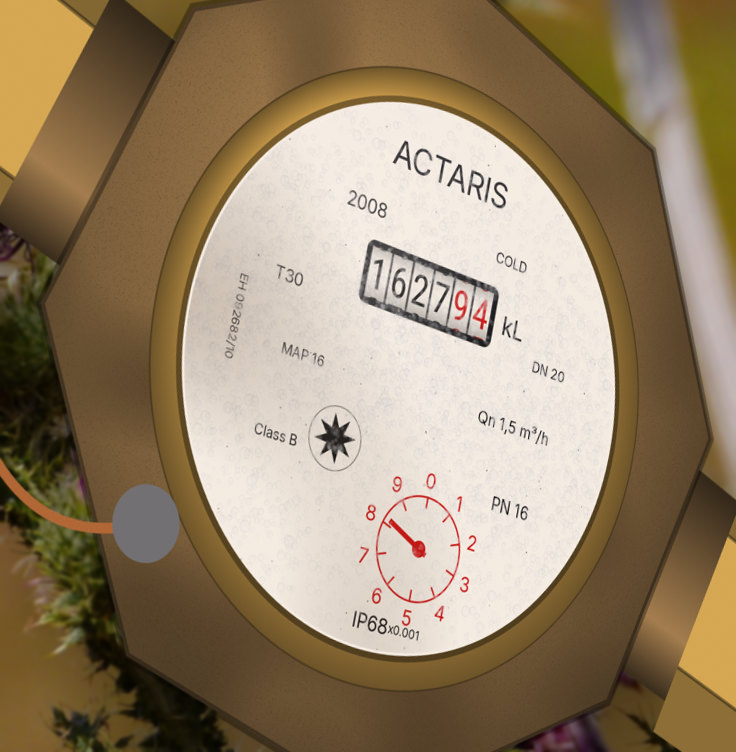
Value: kL 1627.948
